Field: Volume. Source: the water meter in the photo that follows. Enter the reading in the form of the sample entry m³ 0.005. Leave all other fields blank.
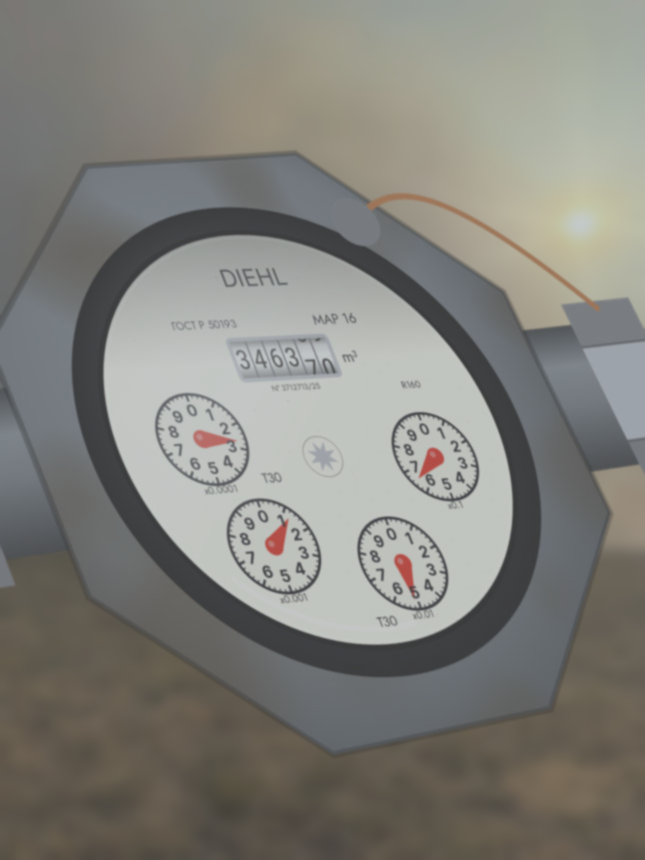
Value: m³ 346369.6512
